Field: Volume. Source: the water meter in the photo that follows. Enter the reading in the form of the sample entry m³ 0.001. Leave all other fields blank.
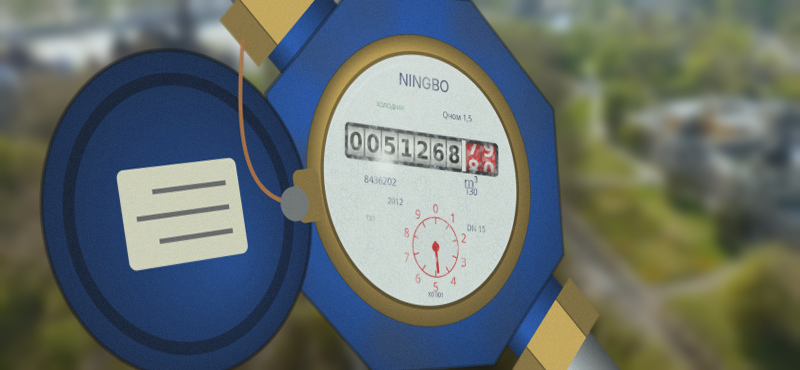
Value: m³ 51268.794
